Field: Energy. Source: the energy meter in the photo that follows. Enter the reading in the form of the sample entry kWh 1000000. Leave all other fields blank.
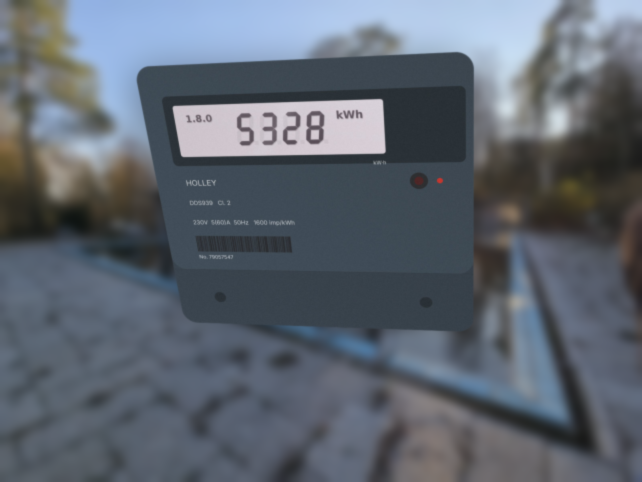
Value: kWh 5328
